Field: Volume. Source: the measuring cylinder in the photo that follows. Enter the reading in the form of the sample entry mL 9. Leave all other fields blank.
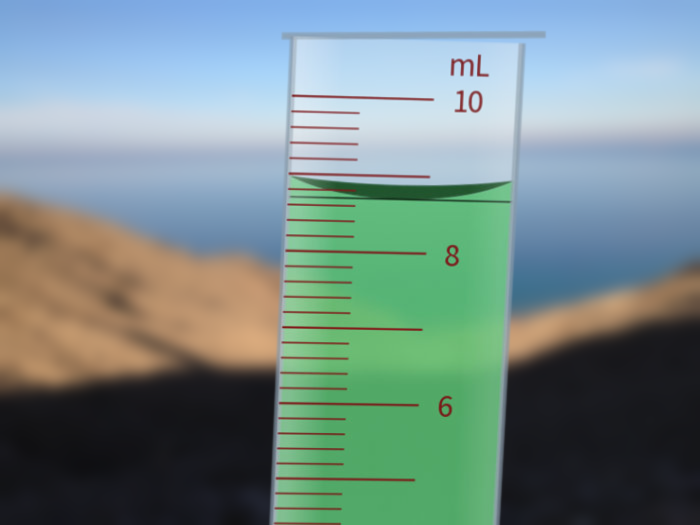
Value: mL 8.7
